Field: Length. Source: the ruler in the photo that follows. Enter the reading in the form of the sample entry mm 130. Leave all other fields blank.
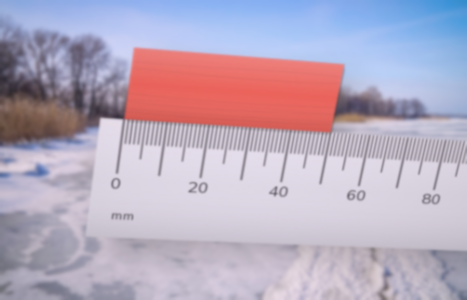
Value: mm 50
